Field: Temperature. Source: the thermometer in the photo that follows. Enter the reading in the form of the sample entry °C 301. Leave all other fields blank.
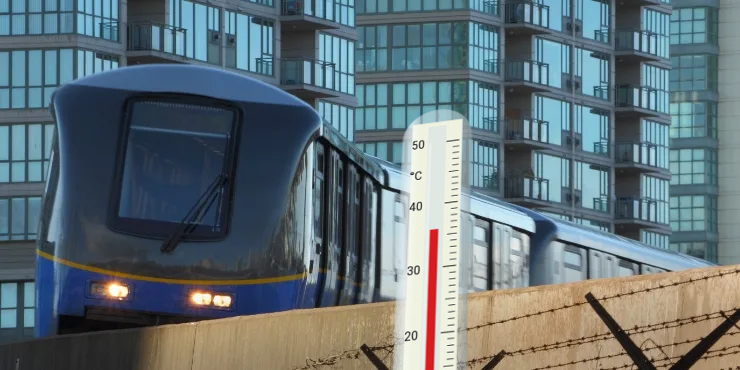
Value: °C 36
